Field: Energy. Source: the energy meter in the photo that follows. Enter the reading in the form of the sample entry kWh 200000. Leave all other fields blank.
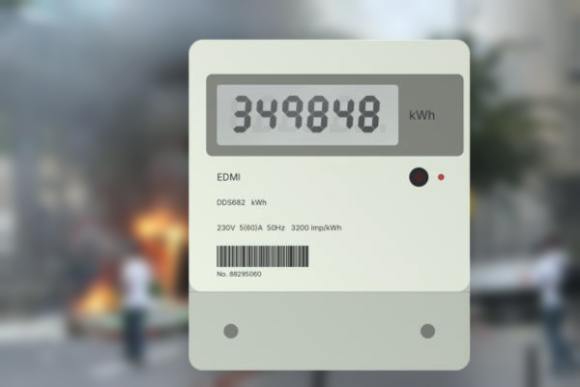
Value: kWh 349848
